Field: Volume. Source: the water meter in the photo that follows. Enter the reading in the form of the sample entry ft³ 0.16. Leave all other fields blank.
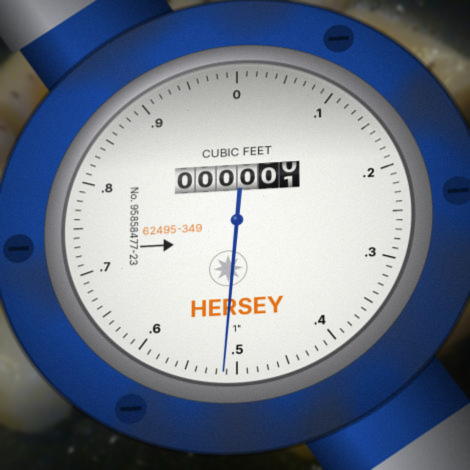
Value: ft³ 0.51
